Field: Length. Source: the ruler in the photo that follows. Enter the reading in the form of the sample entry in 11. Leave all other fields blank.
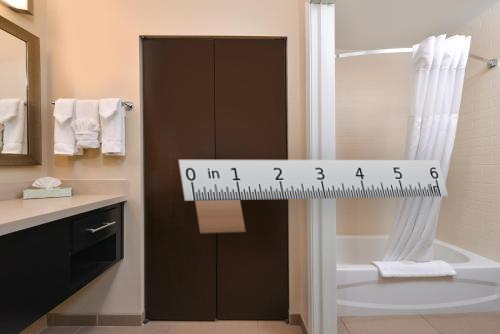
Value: in 1
